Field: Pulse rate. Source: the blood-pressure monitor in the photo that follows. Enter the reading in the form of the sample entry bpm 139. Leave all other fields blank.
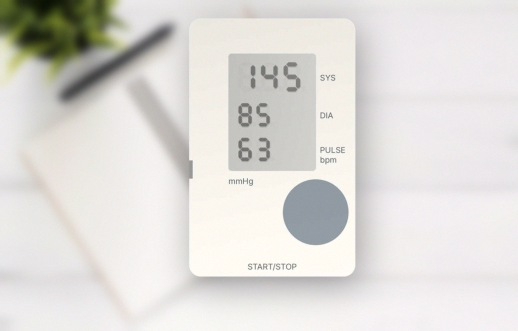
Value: bpm 63
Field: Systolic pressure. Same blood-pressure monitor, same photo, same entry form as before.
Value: mmHg 145
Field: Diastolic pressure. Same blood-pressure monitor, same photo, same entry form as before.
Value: mmHg 85
